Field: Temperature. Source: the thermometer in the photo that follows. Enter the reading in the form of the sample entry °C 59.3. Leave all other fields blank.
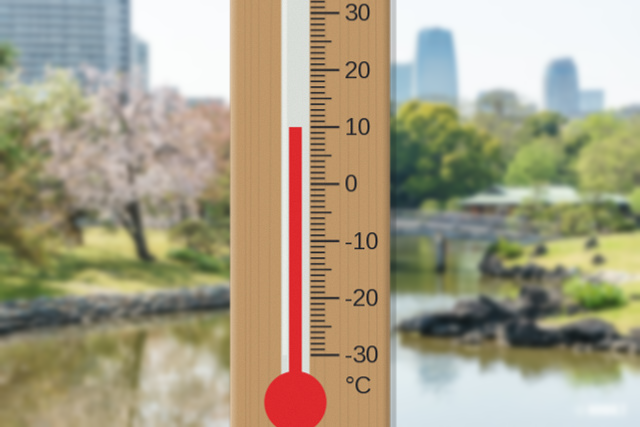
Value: °C 10
